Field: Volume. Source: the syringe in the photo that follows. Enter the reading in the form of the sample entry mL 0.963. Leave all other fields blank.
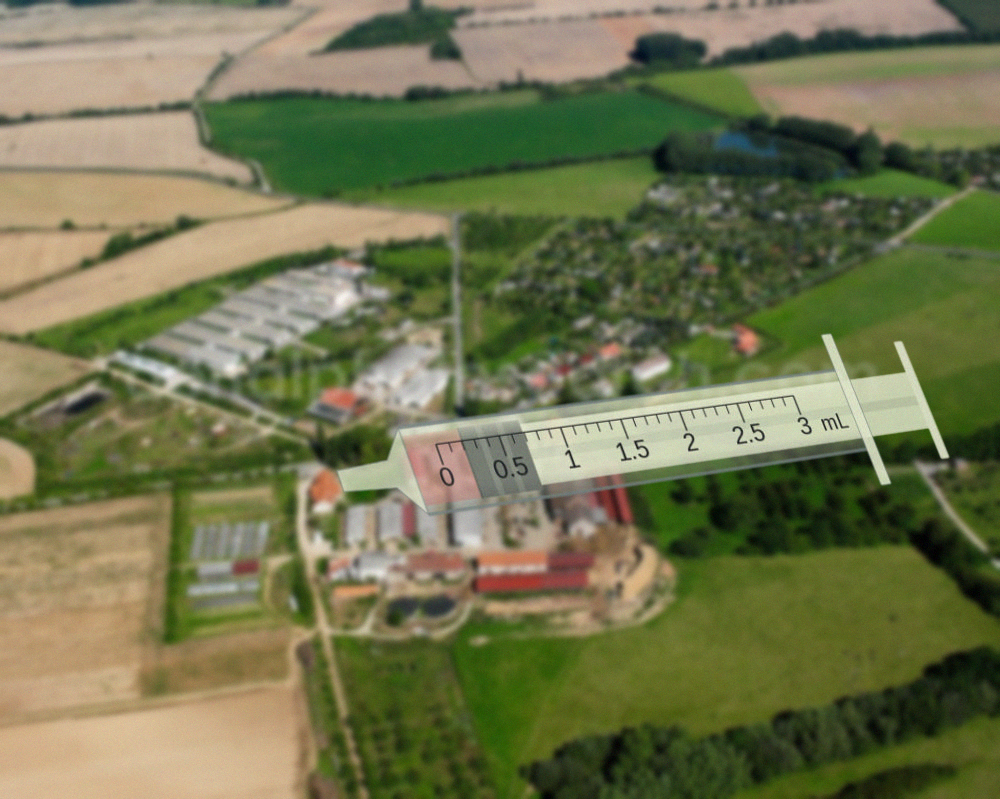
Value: mL 0.2
